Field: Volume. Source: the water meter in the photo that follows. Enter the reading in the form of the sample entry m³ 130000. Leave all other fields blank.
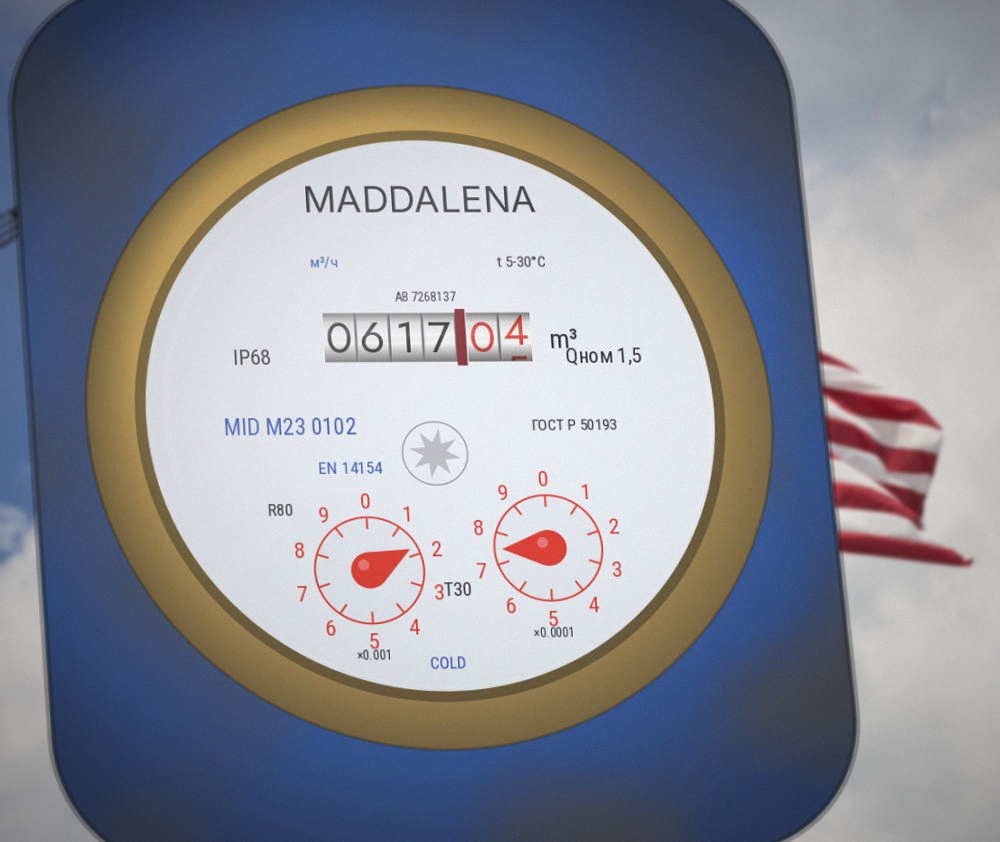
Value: m³ 617.0417
